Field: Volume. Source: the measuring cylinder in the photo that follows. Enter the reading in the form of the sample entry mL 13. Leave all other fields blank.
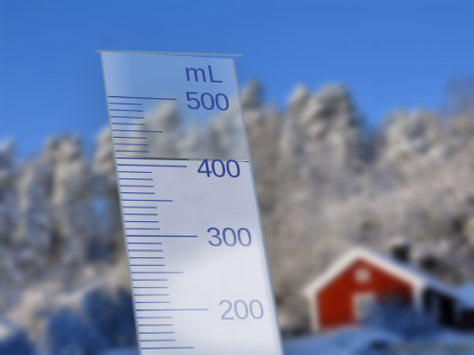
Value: mL 410
